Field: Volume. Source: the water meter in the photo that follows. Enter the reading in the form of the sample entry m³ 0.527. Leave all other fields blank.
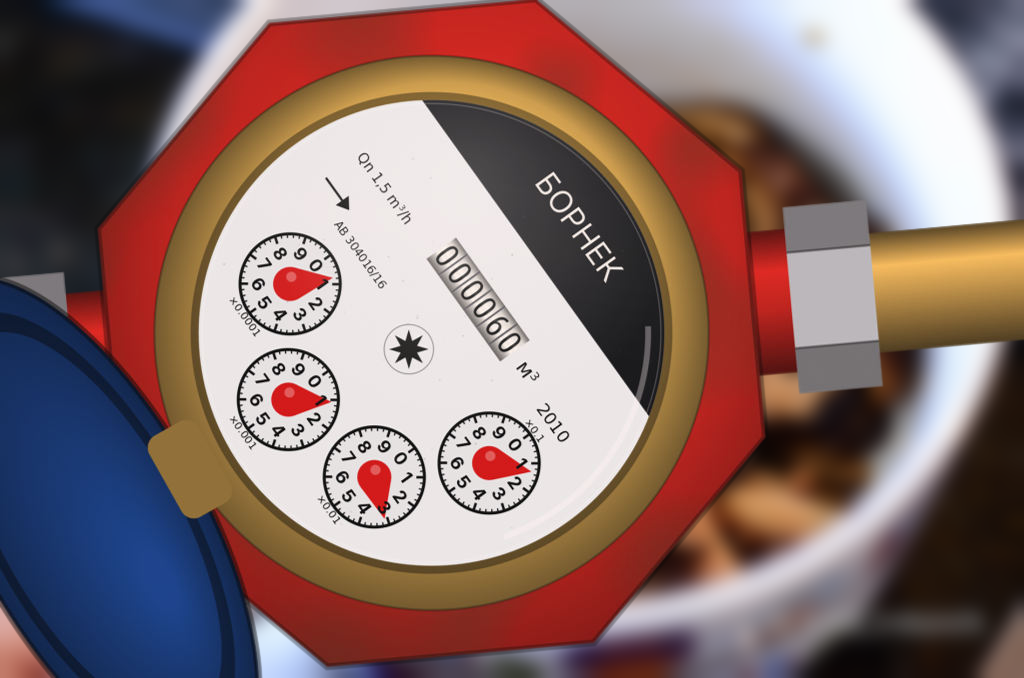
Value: m³ 60.1310
